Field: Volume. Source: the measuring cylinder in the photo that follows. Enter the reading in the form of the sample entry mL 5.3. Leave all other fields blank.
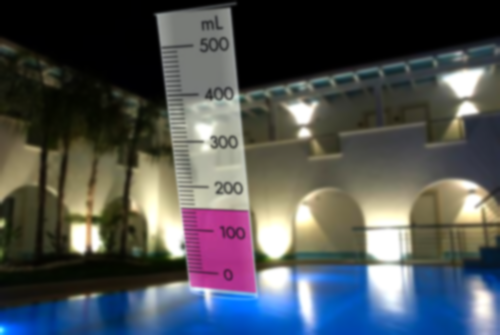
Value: mL 150
